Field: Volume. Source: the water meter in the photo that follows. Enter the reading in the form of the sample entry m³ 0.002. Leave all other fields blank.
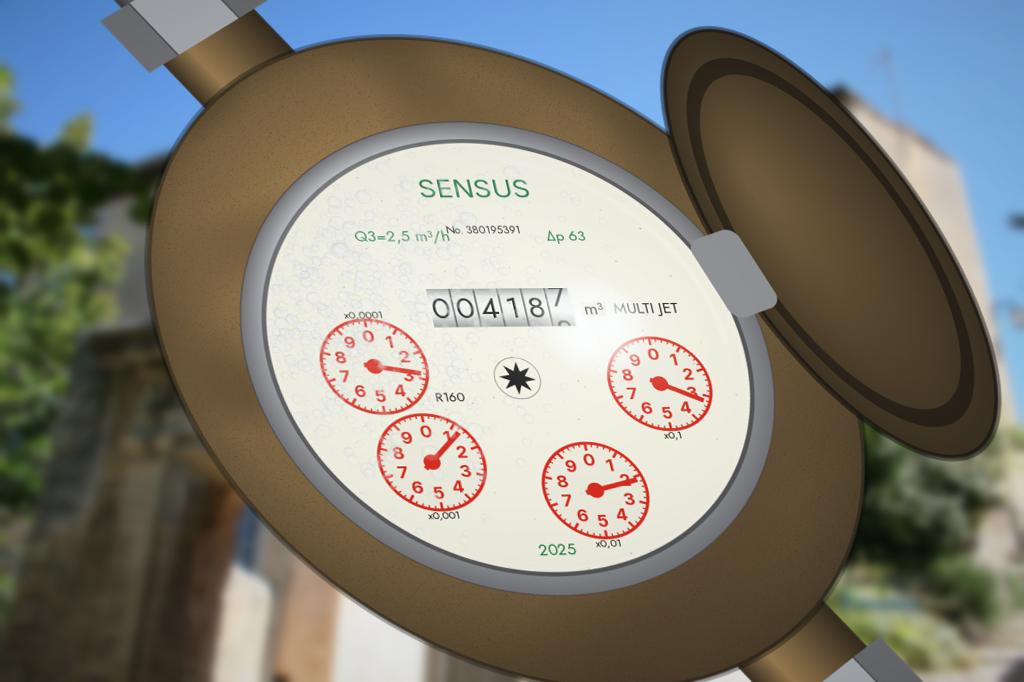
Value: m³ 4187.3212
